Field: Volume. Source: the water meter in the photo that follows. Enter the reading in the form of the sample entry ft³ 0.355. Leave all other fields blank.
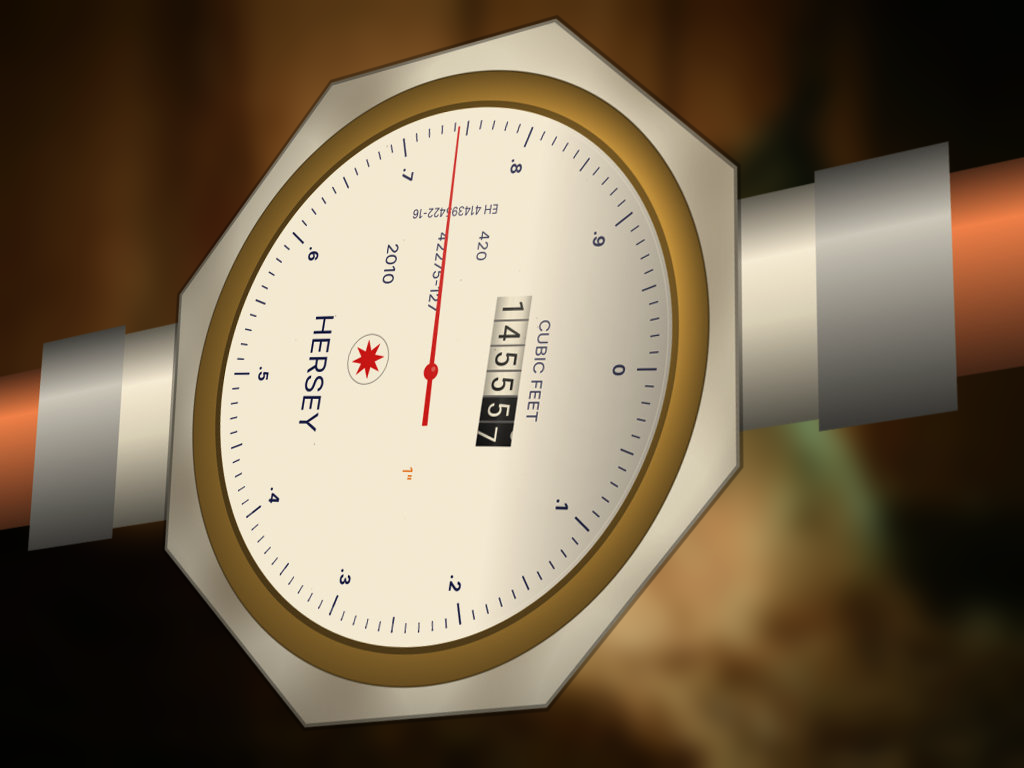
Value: ft³ 145556.74
